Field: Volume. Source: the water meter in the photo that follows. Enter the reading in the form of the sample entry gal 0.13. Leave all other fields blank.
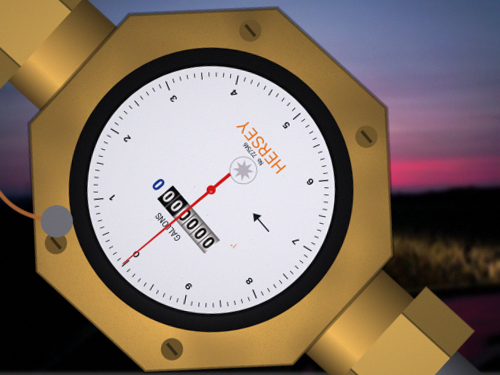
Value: gal 0.0
